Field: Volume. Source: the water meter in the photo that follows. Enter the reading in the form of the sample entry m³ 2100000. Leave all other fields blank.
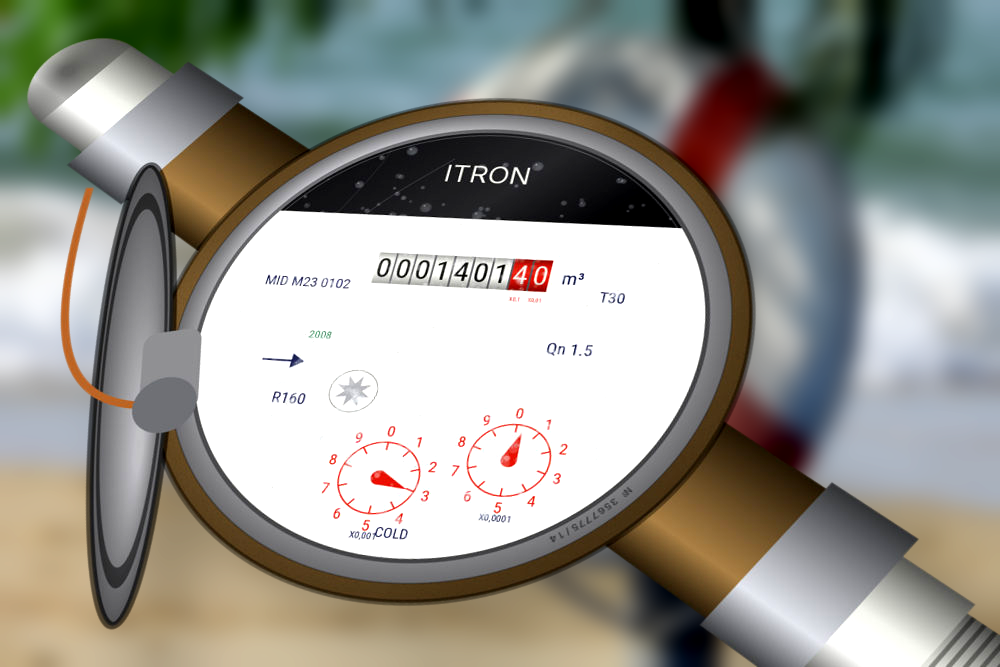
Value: m³ 1401.4030
